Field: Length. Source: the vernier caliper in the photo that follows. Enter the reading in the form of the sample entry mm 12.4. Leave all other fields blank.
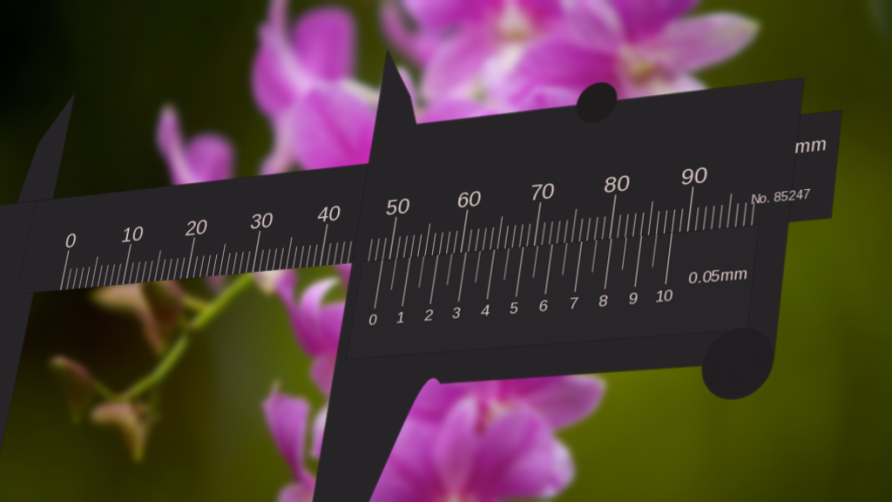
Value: mm 49.0
